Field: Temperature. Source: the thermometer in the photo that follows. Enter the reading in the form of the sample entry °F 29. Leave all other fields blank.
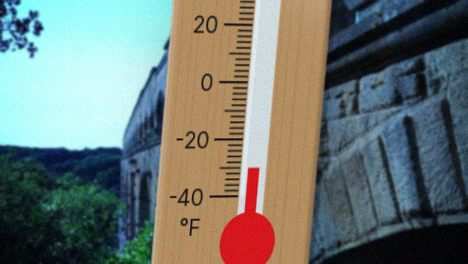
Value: °F -30
